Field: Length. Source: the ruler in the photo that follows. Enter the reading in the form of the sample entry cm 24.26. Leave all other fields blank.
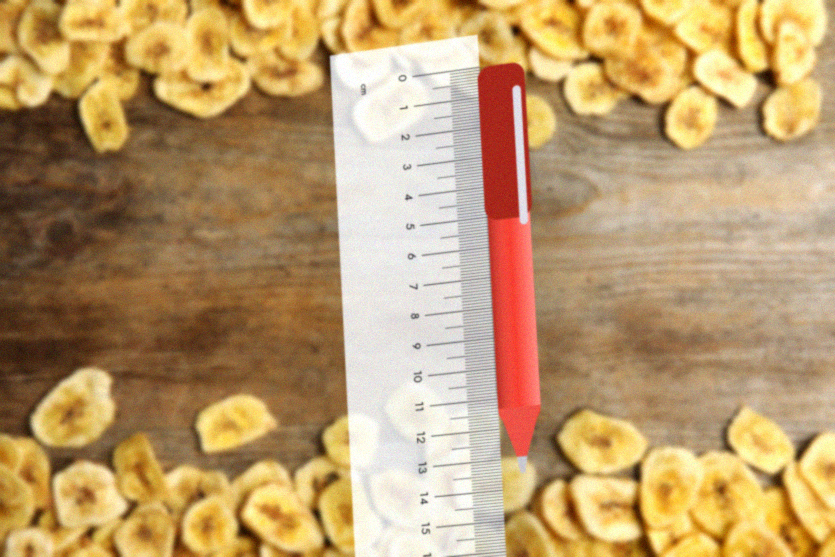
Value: cm 13.5
